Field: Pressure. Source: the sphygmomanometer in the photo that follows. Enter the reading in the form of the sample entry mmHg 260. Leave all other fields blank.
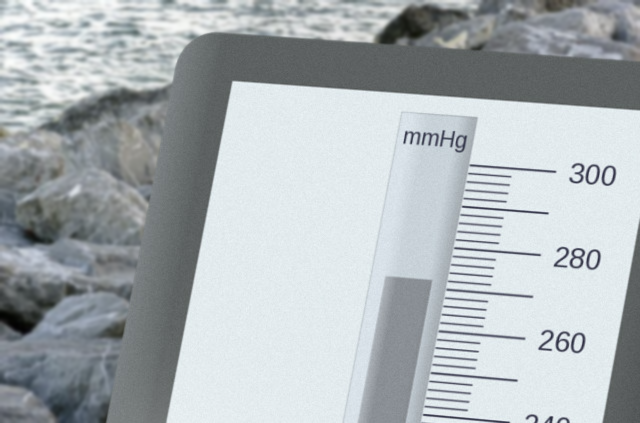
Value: mmHg 272
